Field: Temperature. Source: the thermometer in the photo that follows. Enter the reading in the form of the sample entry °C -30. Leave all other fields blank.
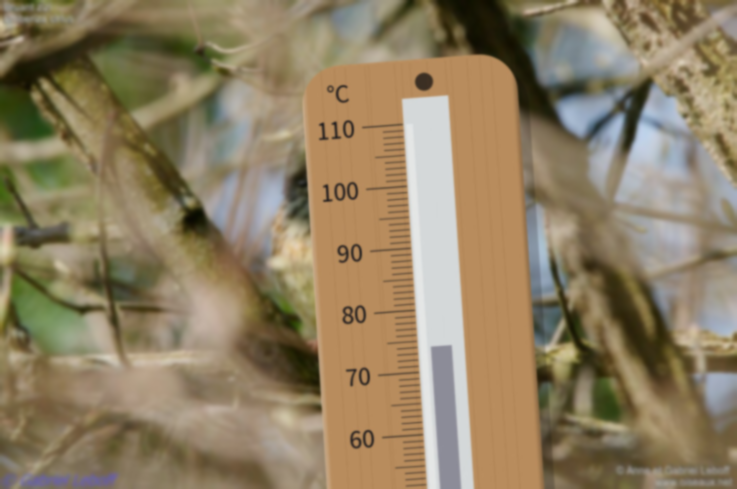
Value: °C 74
